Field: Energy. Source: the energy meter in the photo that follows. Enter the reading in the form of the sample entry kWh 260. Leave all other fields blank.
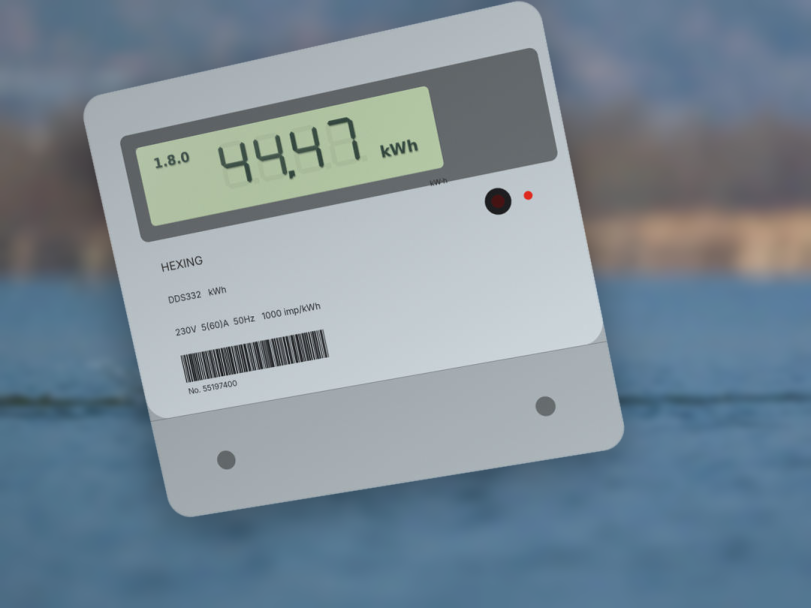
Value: kWh 44.47
